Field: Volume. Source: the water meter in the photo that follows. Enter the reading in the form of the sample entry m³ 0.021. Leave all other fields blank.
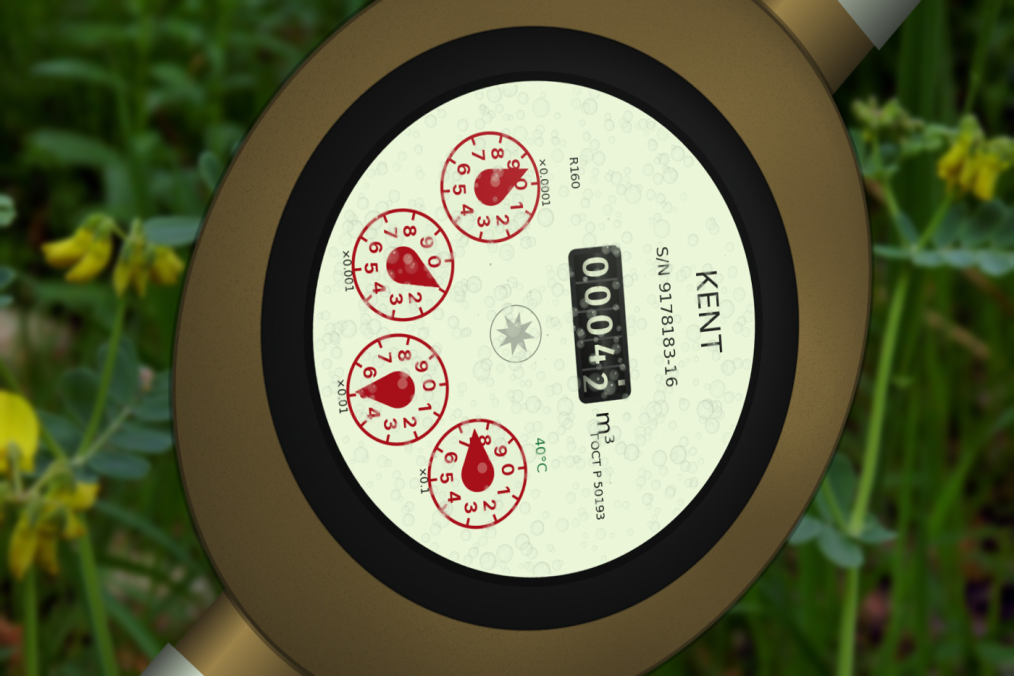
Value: m³ 41.7509
